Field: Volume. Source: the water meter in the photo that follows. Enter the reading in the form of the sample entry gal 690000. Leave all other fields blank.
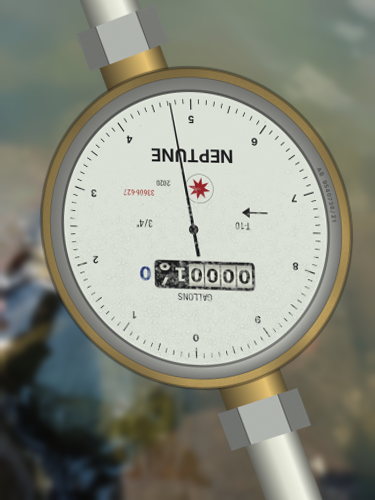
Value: gal 174.7
